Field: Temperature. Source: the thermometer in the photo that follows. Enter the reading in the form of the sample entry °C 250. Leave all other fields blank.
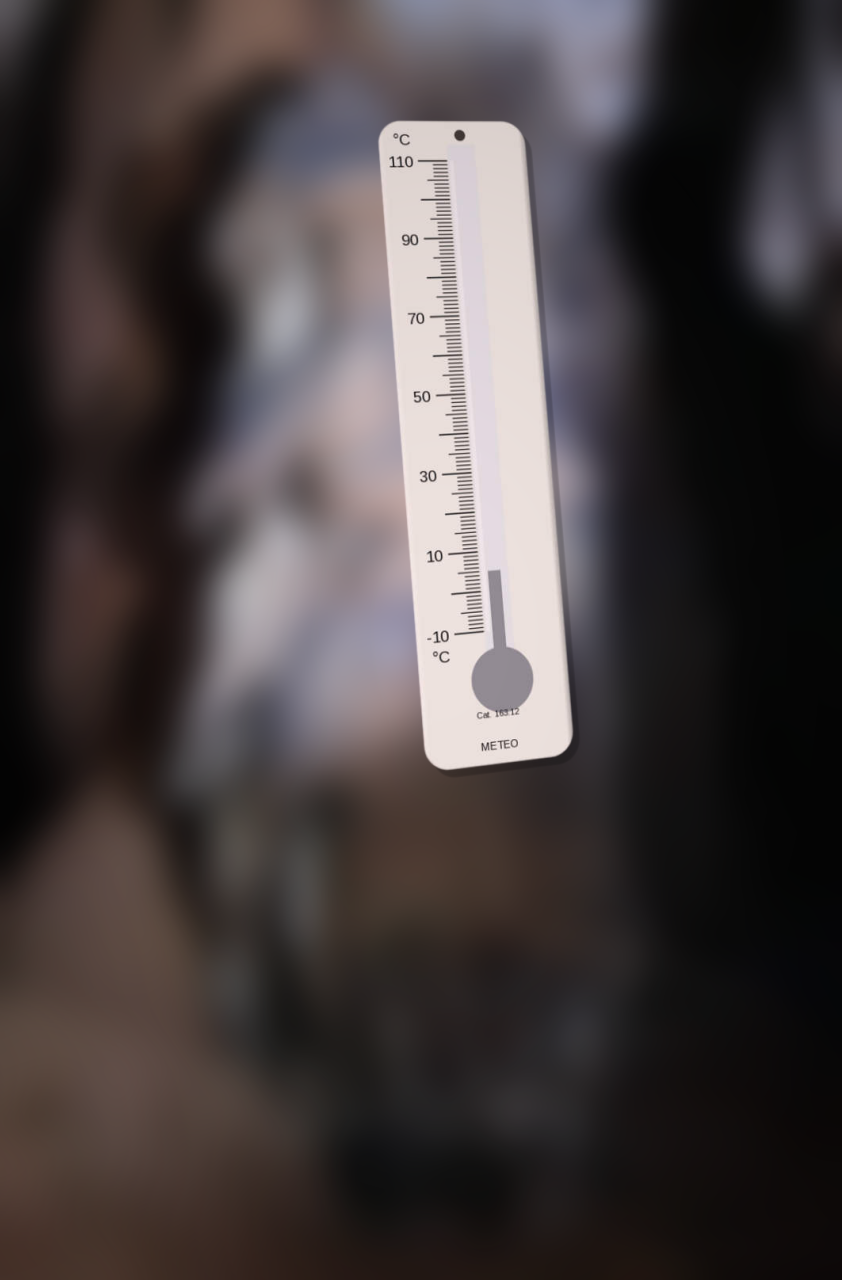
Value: °C 5
